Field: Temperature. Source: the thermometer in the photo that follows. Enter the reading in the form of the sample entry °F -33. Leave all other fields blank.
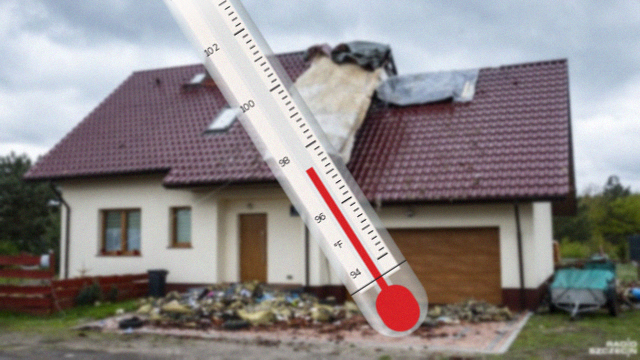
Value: °F 97.4
